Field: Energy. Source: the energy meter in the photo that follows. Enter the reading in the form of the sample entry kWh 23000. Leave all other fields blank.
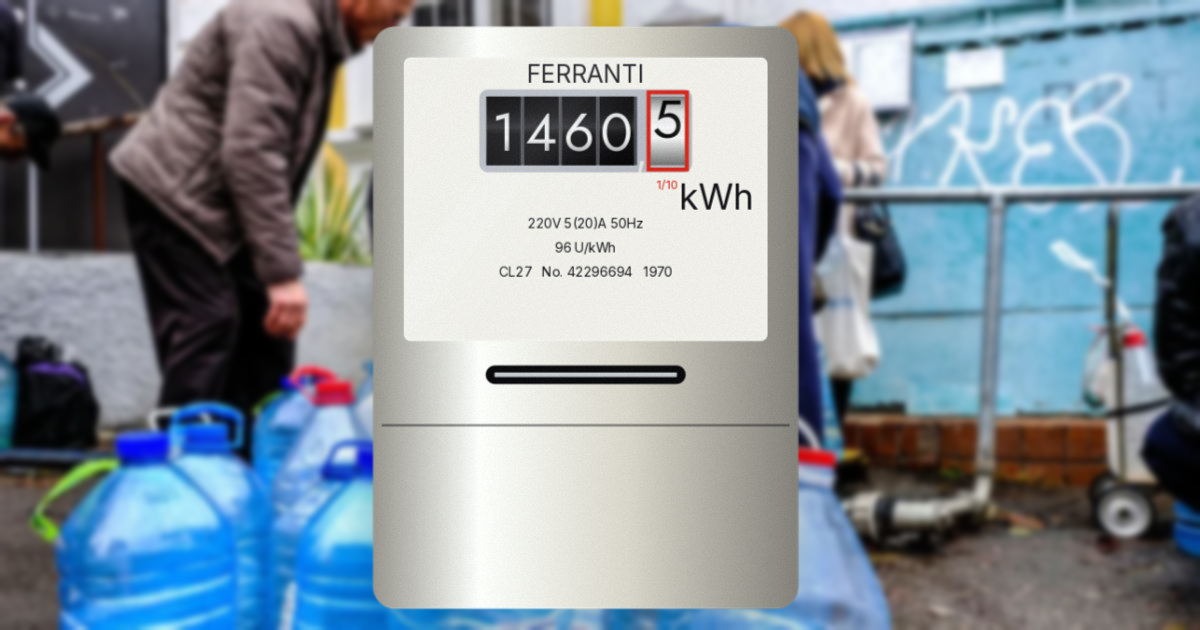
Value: kWh 1460.5
